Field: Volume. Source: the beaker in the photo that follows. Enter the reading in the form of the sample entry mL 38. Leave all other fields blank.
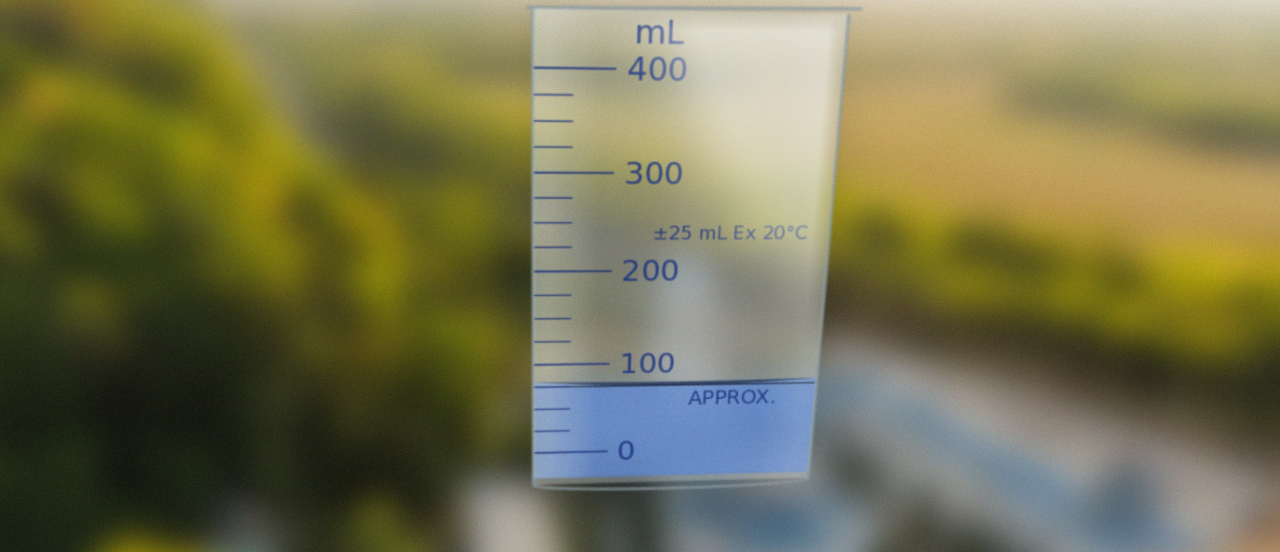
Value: mL 75
